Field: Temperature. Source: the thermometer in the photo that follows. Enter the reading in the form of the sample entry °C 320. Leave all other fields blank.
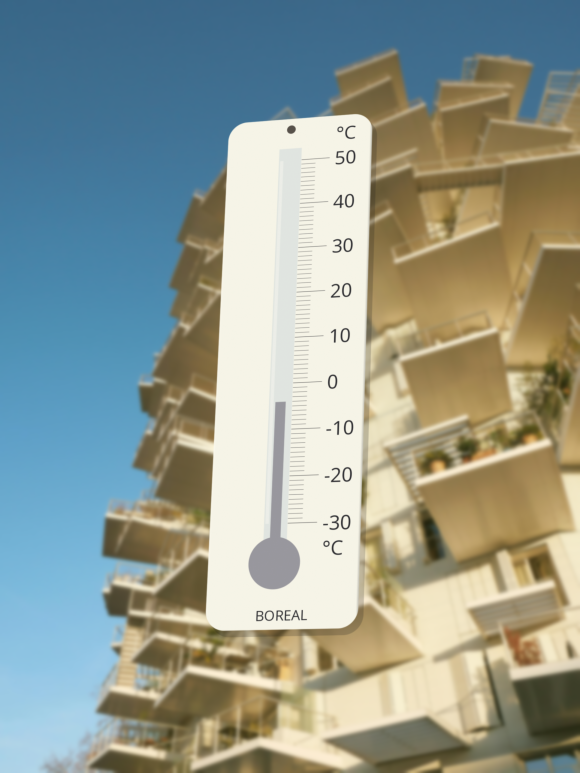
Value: °C -4
